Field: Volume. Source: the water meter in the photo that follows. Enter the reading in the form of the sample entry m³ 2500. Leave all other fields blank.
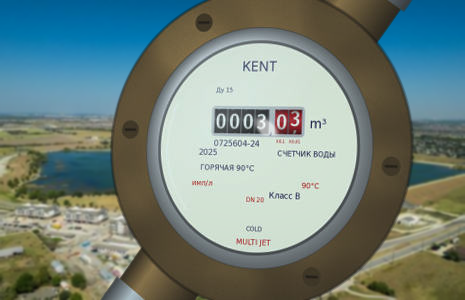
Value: m³ 3.03
